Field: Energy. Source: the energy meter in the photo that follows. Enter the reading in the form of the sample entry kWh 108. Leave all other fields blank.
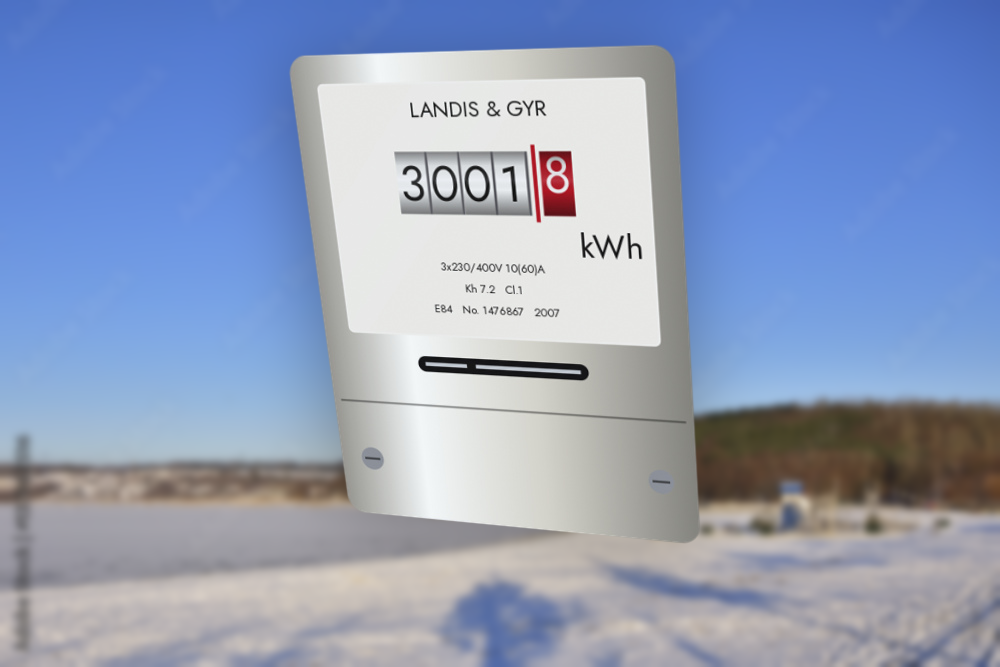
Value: kWh 3001.8
